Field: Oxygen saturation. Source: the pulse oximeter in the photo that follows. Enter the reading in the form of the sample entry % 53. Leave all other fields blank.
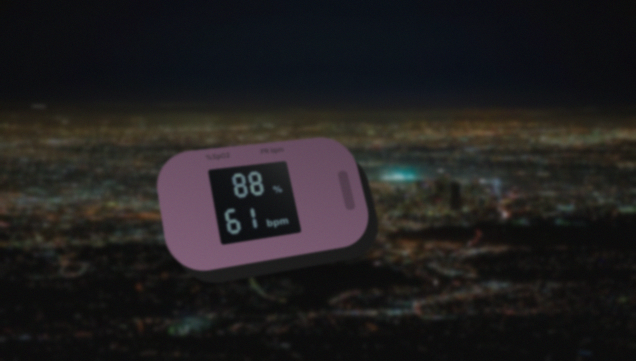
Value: % 88
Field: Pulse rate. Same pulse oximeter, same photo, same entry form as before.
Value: bpm 61
